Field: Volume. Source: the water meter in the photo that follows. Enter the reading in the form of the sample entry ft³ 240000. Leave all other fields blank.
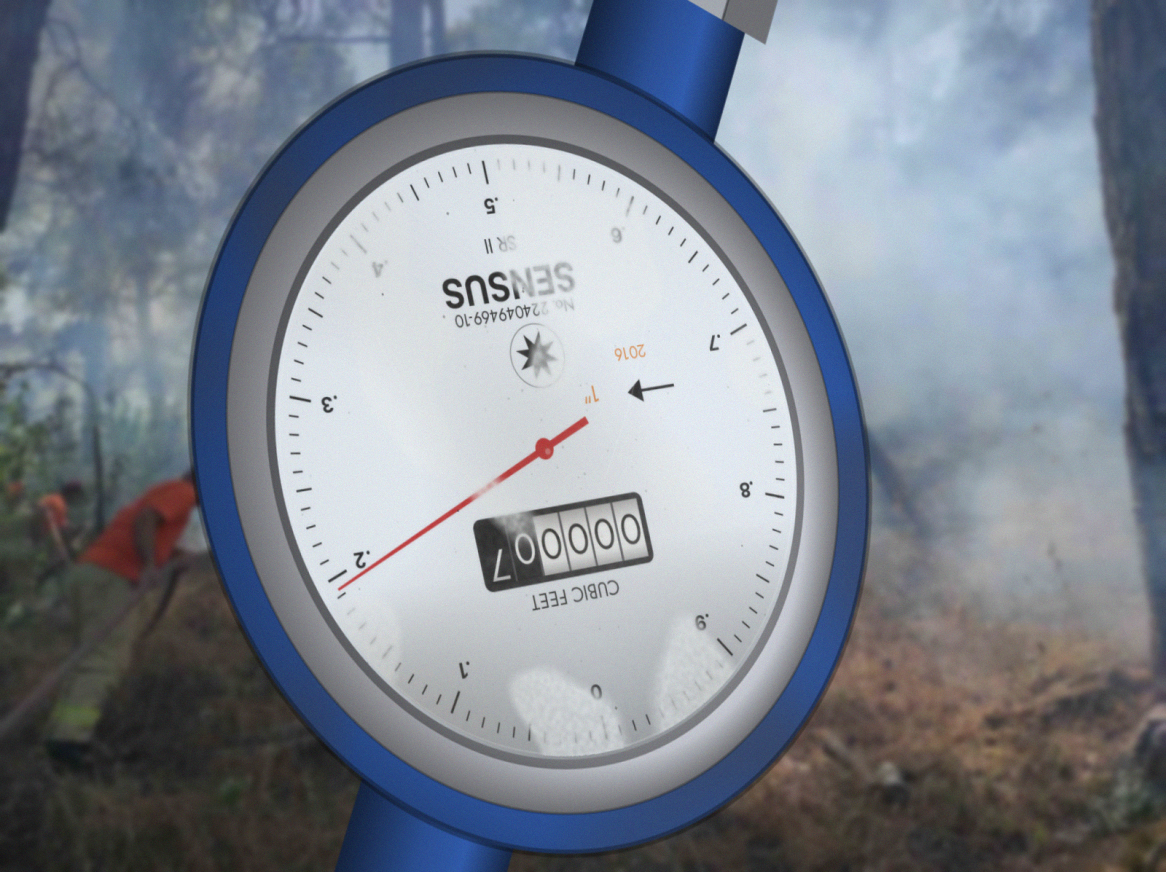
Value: ft³ 7.19
